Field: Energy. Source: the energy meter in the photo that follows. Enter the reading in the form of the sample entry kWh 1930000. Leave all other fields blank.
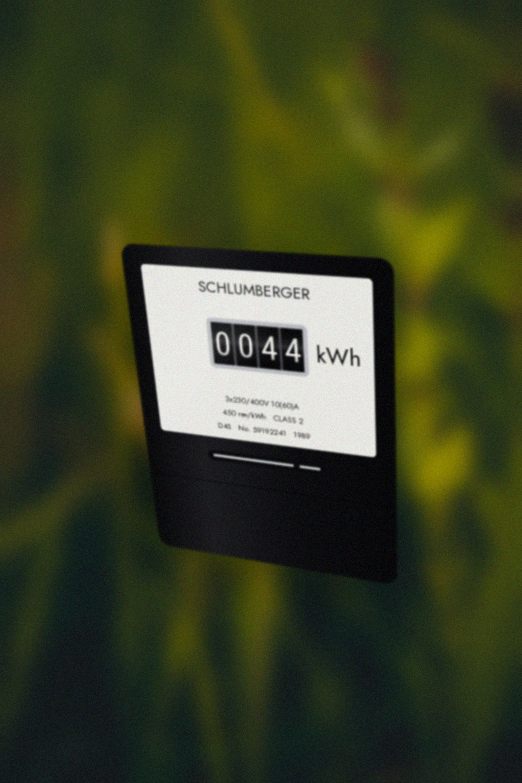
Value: kWh 44
